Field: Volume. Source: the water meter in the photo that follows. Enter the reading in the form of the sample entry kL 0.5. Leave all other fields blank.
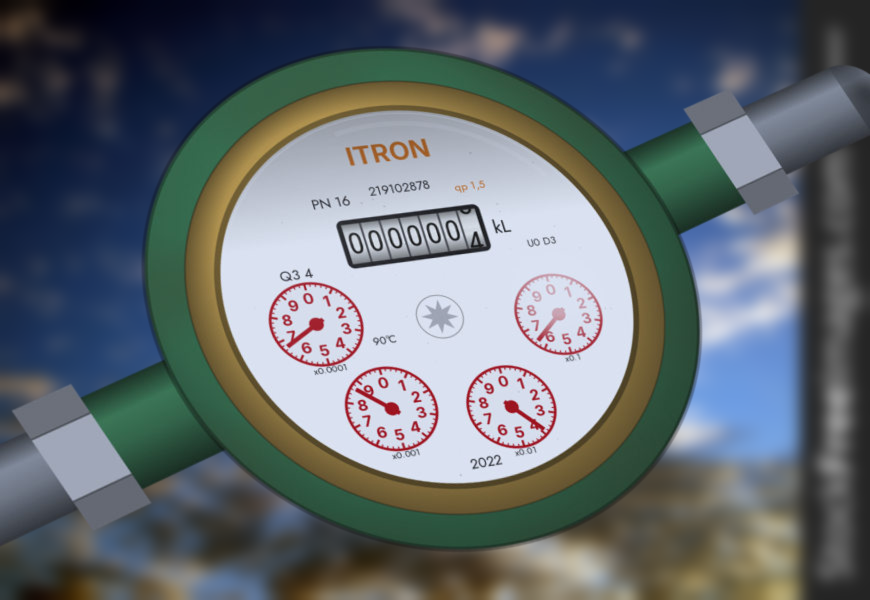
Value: kL 3.6386
